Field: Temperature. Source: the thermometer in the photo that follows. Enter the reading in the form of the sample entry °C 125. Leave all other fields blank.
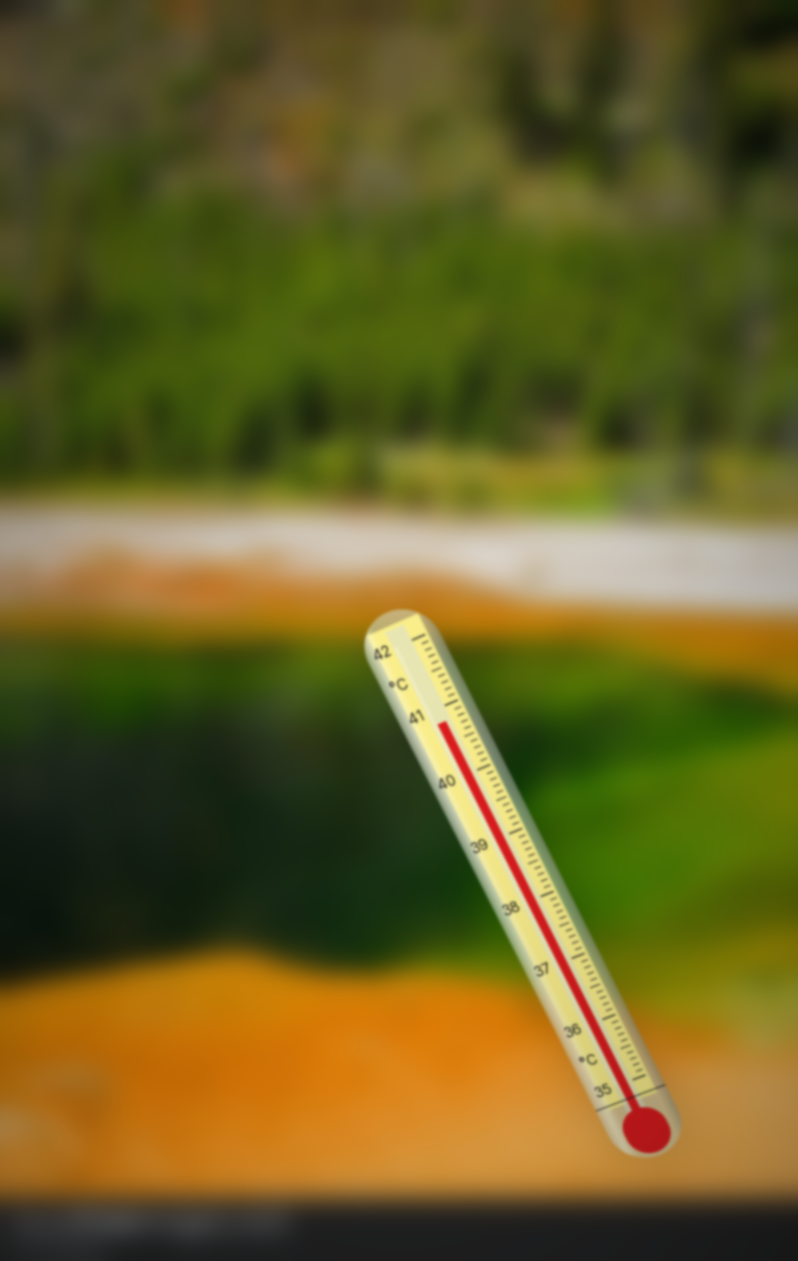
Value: °C 40.8
